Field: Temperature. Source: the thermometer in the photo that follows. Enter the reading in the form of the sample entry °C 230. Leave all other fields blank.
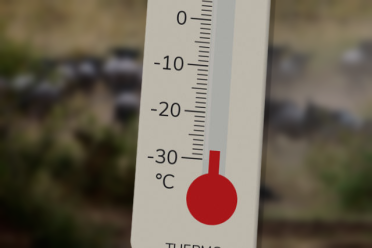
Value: °C -28
